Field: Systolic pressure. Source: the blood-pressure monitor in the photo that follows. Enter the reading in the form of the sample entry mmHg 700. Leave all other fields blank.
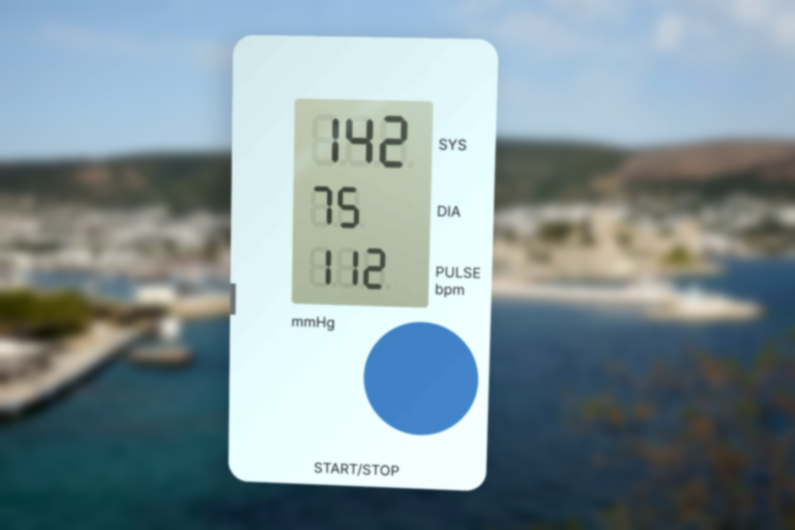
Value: mmHg 142
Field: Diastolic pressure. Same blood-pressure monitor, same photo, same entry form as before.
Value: mmHg 75
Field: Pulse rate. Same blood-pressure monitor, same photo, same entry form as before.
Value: bpm 112
